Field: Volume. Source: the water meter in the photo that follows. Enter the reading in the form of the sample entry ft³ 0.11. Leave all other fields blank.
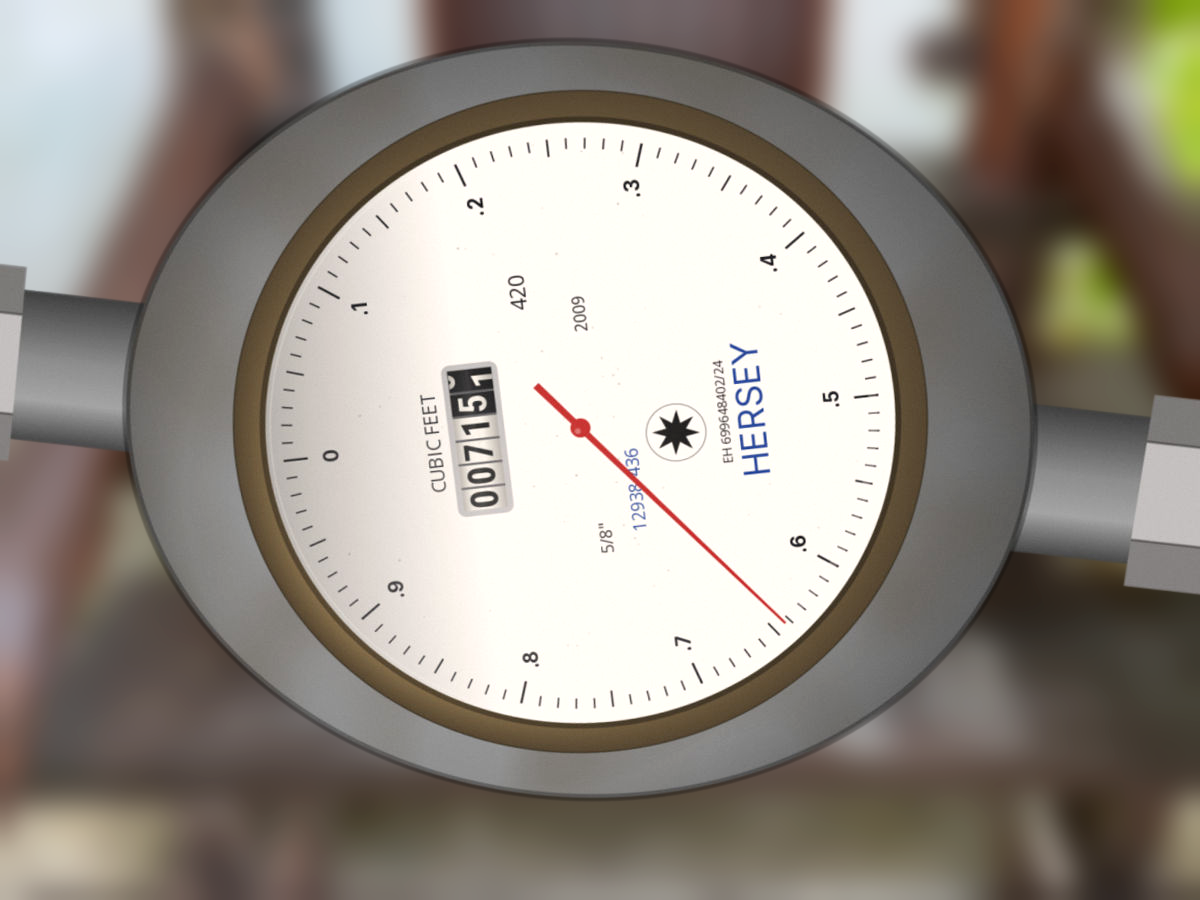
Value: ft³ 7150.64
